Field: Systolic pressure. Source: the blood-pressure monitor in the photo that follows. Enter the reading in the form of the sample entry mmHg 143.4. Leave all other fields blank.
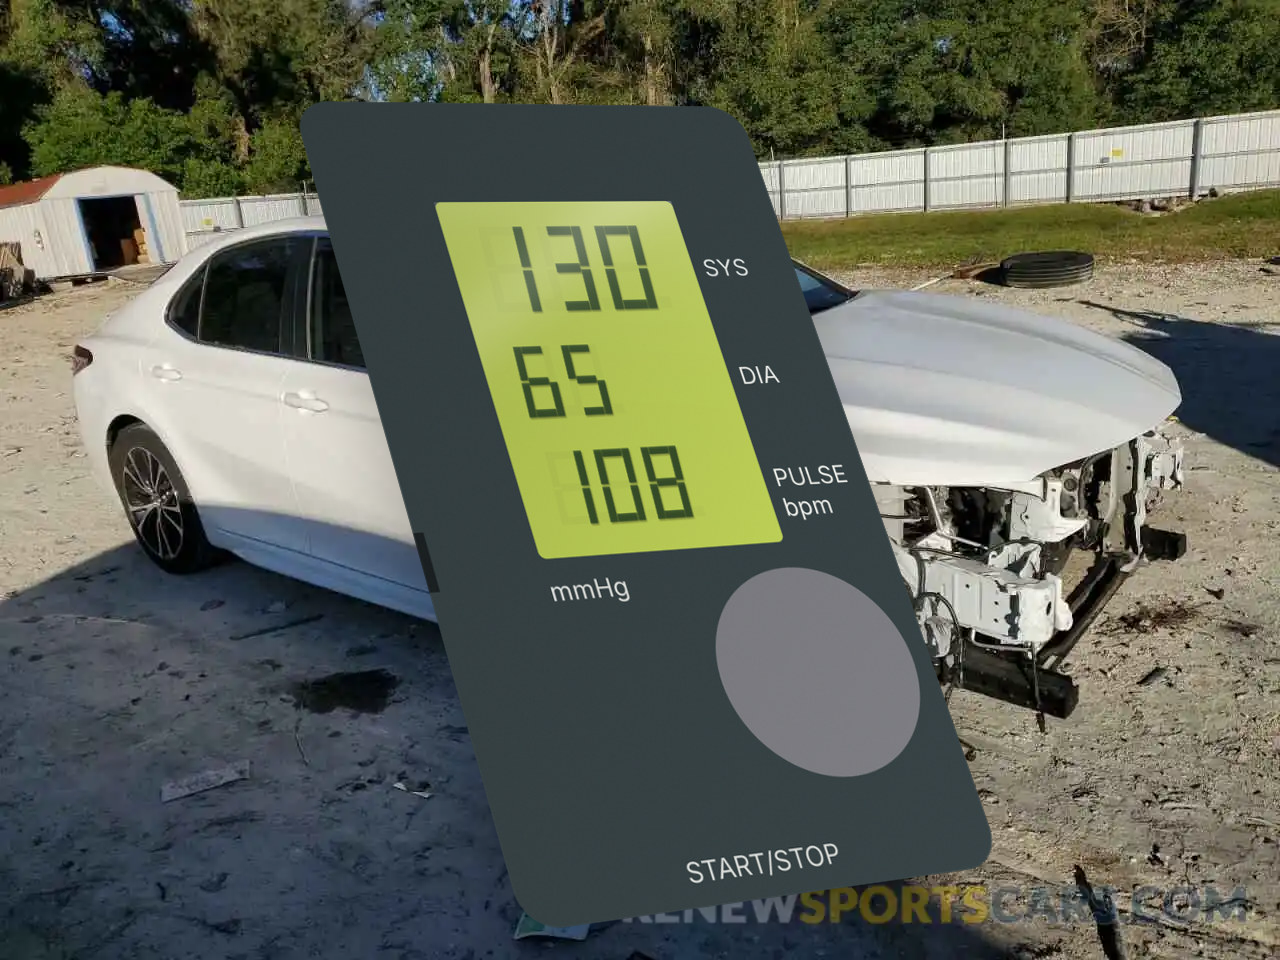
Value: mmHg 130
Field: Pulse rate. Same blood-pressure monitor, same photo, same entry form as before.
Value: bpm 108
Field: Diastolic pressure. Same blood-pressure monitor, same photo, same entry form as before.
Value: mmHg 65
